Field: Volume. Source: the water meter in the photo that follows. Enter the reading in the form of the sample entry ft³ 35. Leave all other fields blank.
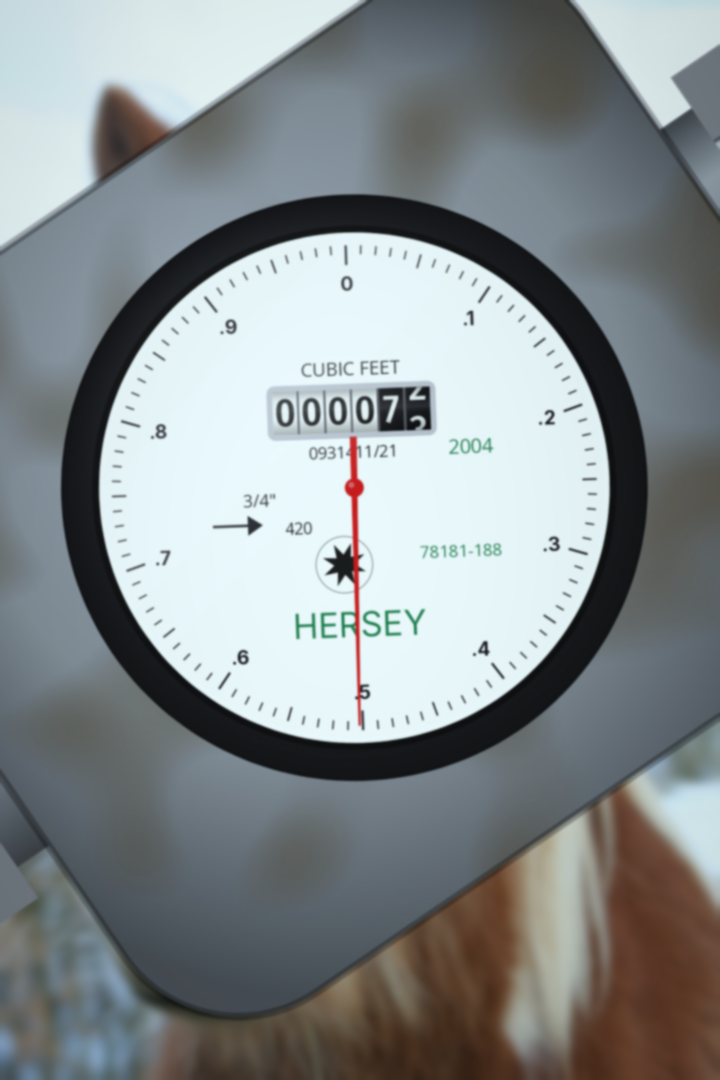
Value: ft³ 72.50
